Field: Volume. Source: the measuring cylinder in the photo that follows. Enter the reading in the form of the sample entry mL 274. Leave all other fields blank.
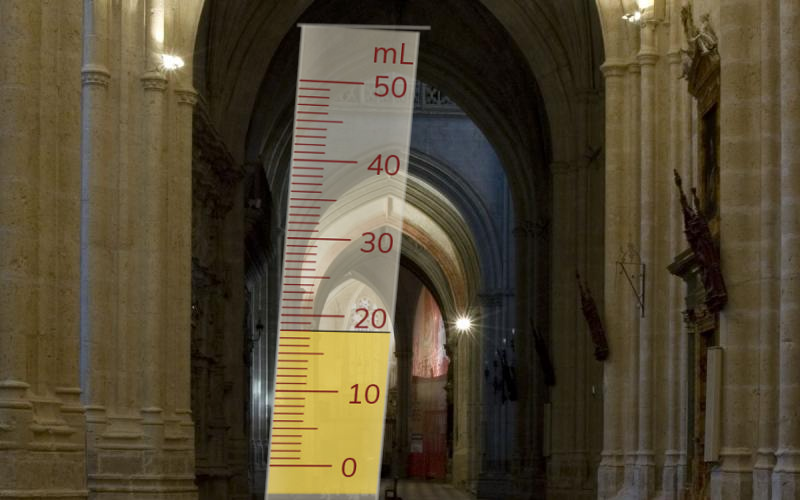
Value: mL 18
